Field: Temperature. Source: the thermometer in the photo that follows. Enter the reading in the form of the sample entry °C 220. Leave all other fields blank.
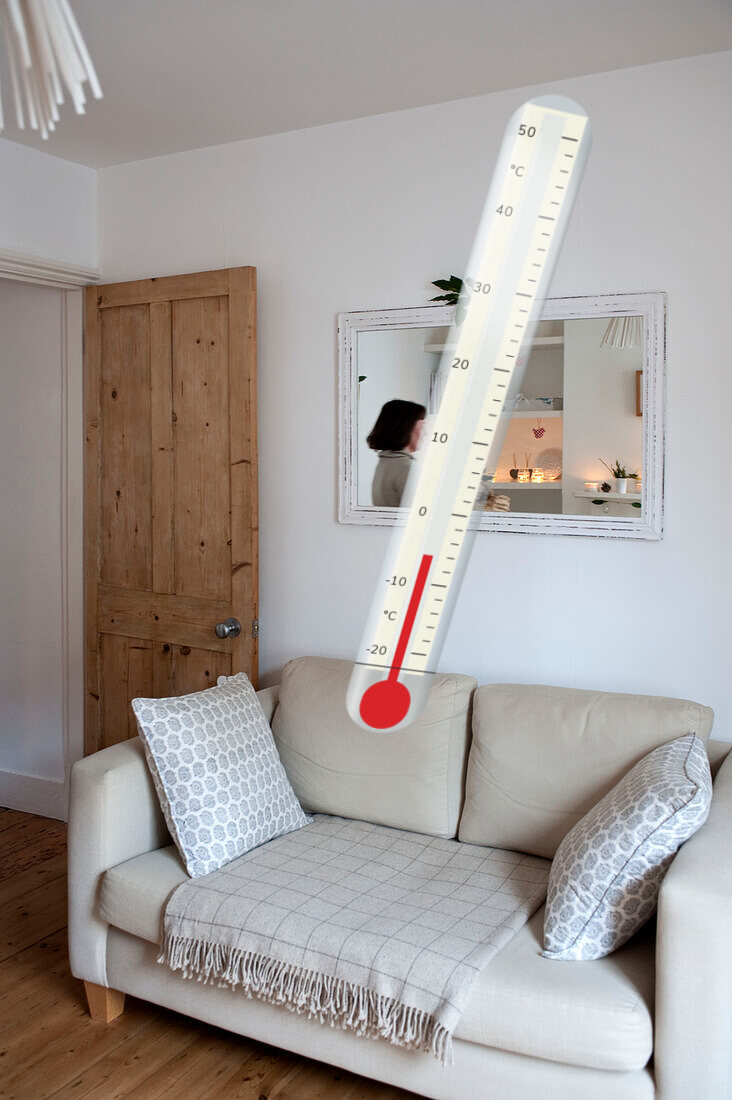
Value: °C -6
